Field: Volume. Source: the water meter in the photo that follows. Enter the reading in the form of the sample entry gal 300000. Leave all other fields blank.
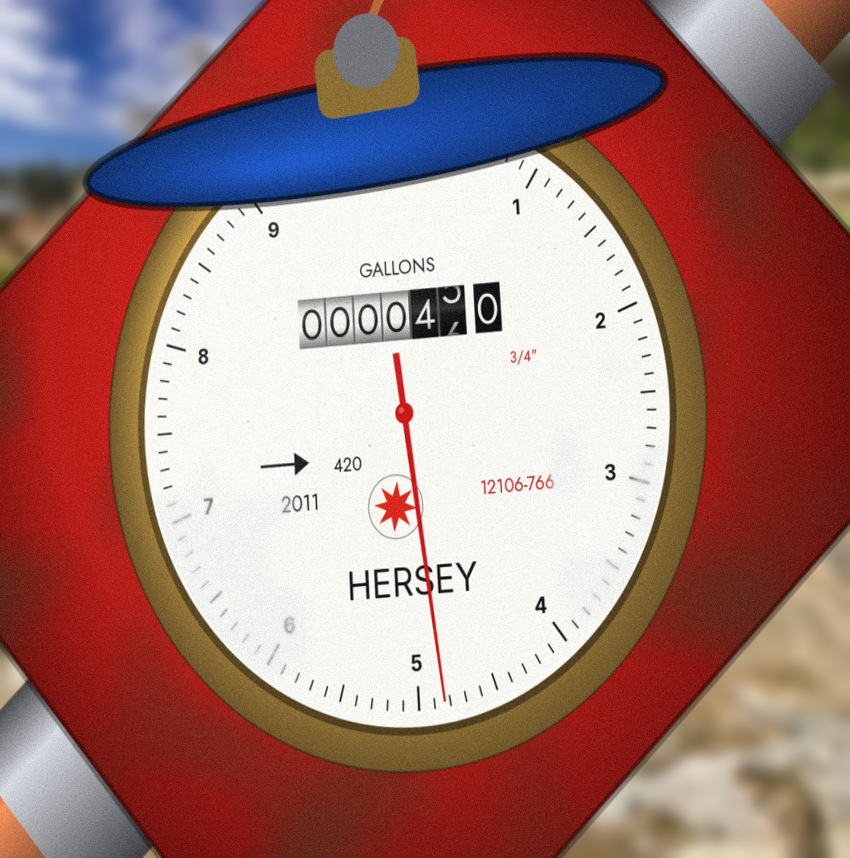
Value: gal 454.8
